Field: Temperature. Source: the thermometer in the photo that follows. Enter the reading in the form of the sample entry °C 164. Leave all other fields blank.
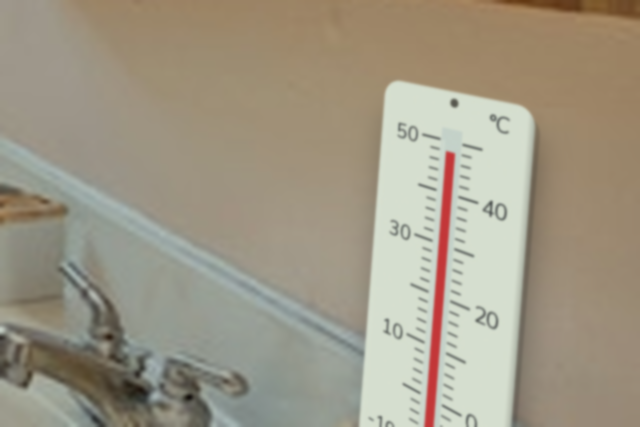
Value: °C 48
